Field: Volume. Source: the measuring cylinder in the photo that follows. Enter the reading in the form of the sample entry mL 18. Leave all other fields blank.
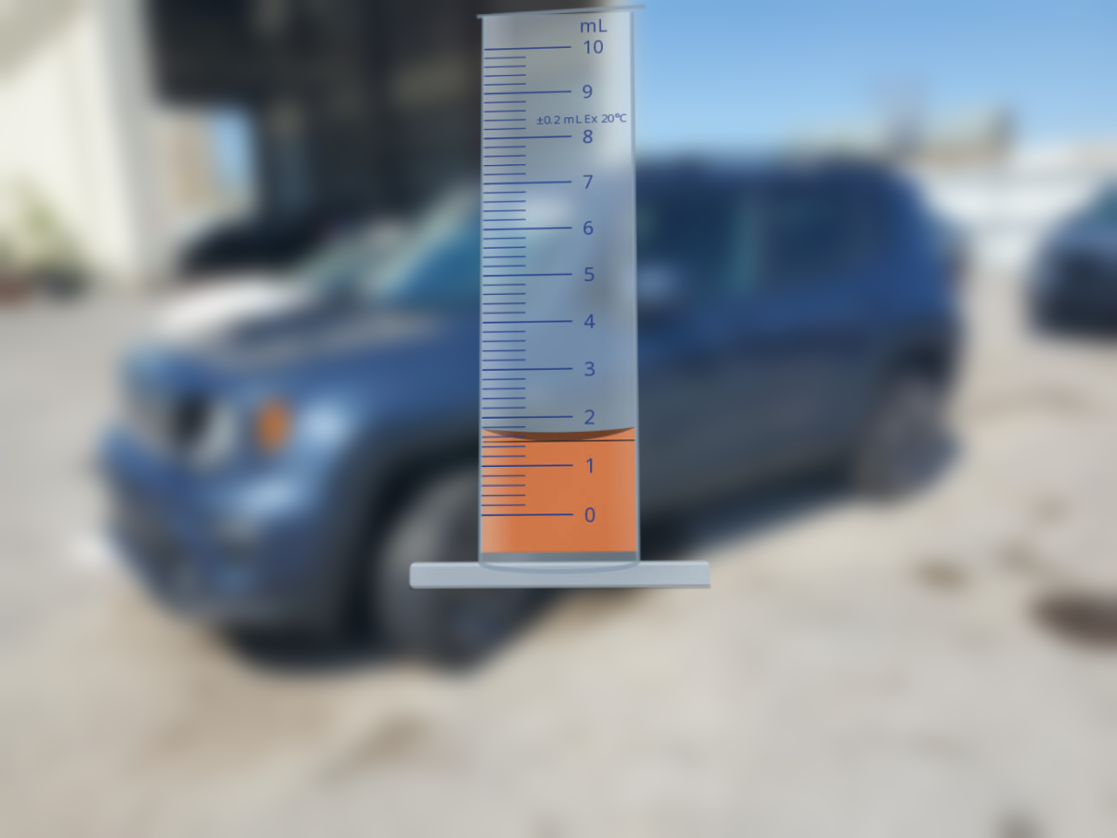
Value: mL 1.5
